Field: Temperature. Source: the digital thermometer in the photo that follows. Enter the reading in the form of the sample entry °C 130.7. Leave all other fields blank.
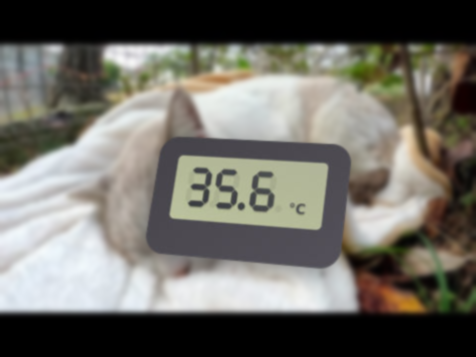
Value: °C 35.6
